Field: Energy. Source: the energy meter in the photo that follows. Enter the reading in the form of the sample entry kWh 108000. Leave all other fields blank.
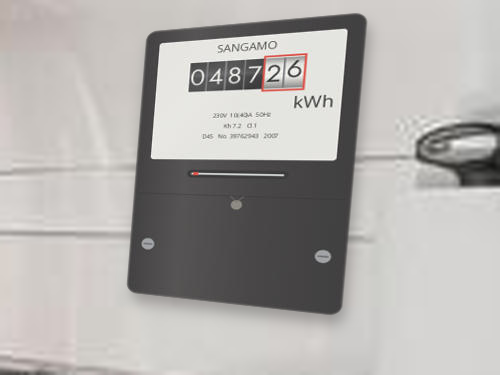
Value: kWh 487.26
